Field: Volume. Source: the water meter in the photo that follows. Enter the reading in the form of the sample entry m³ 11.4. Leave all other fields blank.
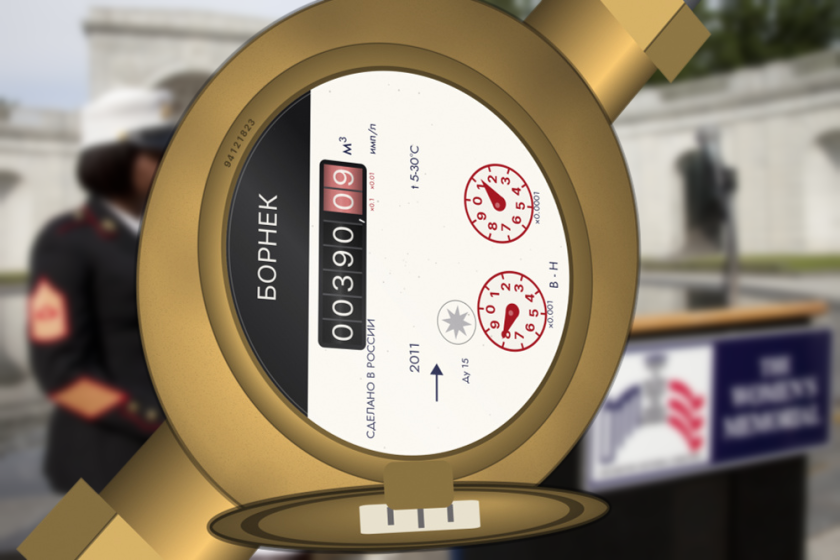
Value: m³ 390.0981
